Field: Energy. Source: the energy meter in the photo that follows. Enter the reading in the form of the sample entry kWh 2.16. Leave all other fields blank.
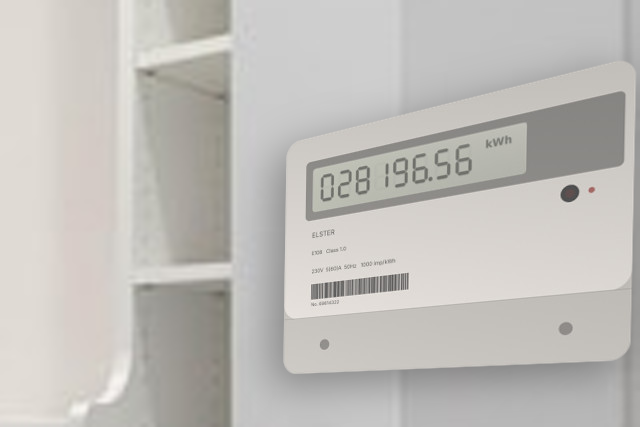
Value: kWh 28196.56
